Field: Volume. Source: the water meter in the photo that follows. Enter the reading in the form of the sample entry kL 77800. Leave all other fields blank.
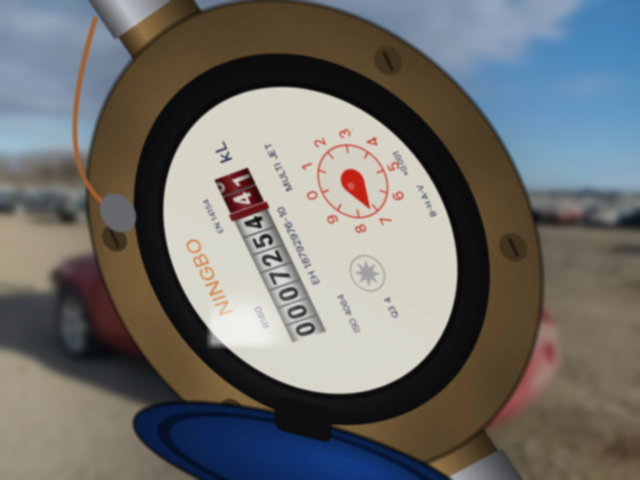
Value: kL 7254.407
